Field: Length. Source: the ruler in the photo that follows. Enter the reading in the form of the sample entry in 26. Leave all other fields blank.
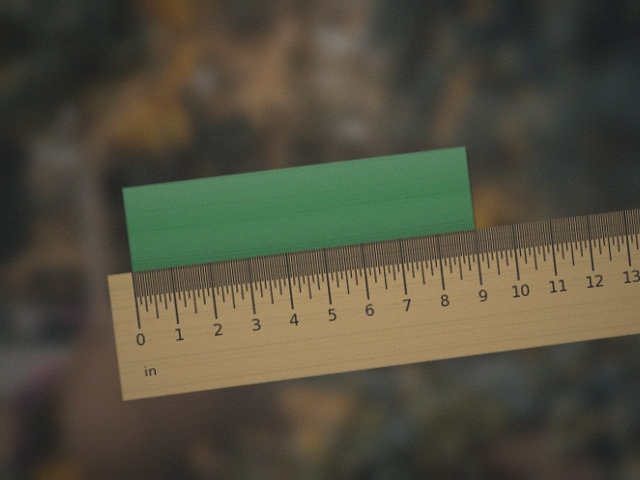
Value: in 9
